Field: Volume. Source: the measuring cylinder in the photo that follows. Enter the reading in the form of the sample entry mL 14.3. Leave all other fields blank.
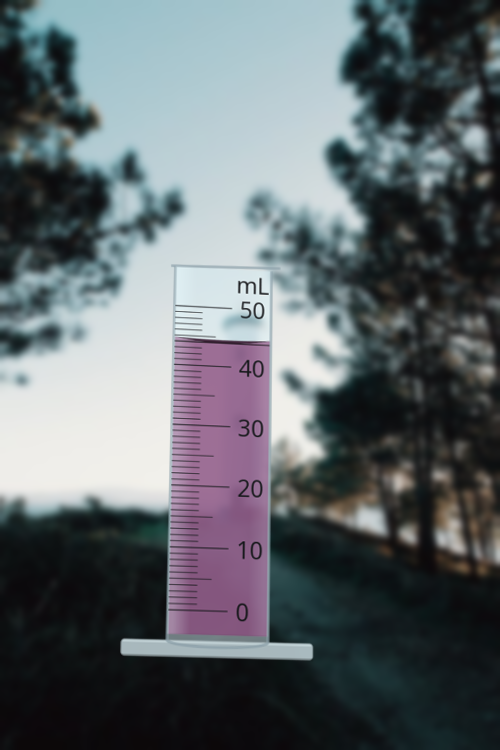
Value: mL 44
